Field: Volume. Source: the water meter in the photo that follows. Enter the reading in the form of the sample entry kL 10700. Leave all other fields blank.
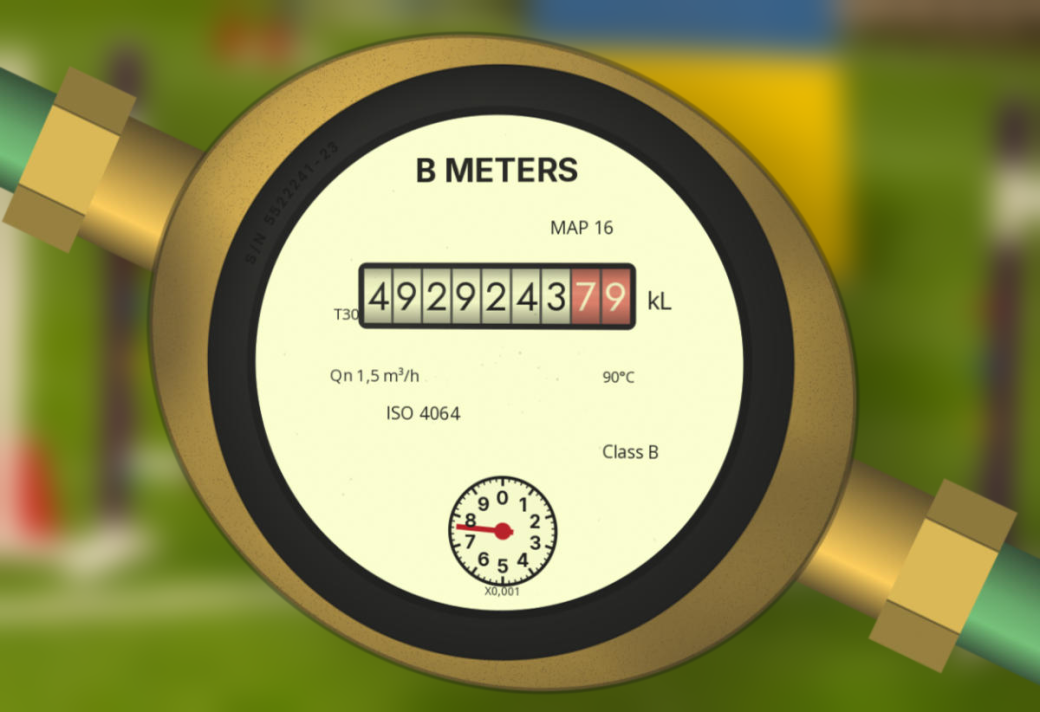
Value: kL 4929243.797
